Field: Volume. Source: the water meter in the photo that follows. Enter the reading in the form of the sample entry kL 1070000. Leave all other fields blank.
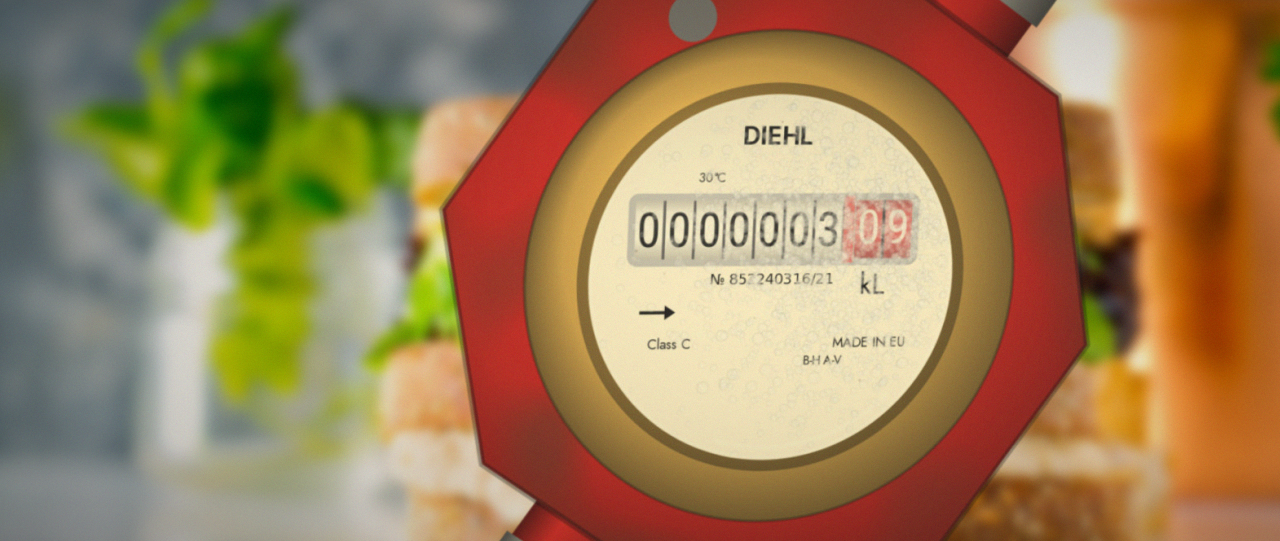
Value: kL 3.09
